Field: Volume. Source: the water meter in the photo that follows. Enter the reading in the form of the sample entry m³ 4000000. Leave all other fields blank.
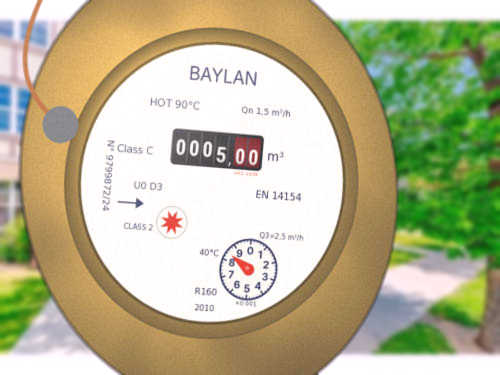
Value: m³ 4.998
